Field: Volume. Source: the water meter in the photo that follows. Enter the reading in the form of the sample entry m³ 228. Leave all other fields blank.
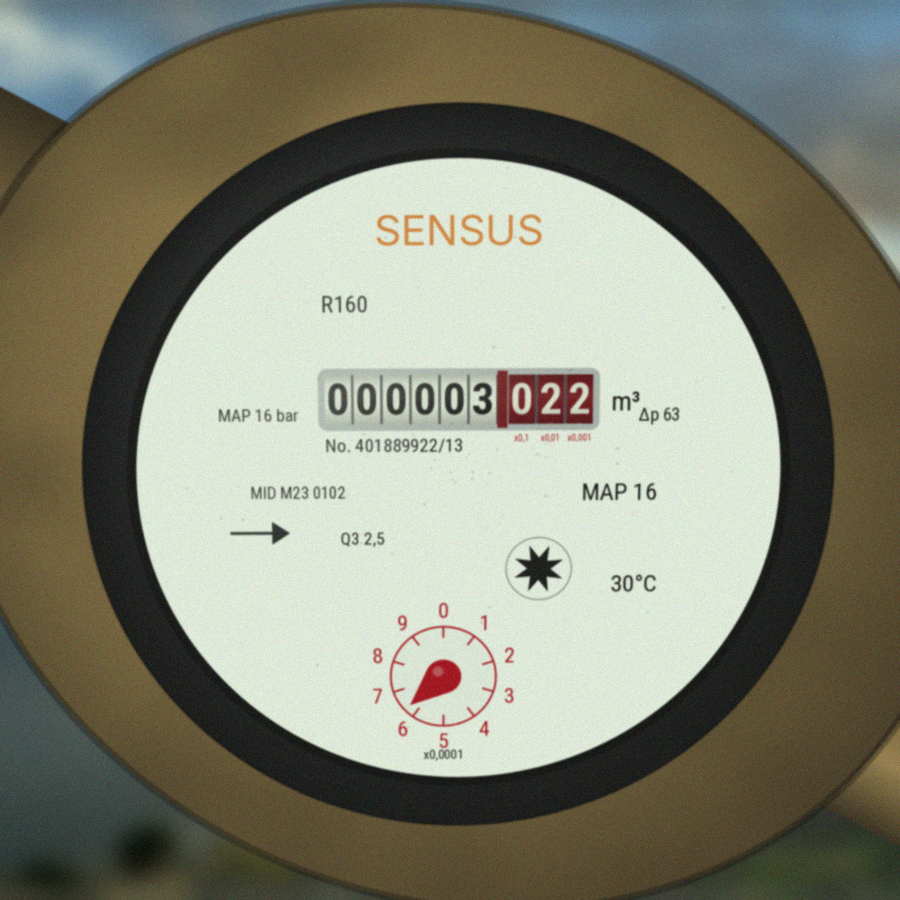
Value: m³ 3.0226
